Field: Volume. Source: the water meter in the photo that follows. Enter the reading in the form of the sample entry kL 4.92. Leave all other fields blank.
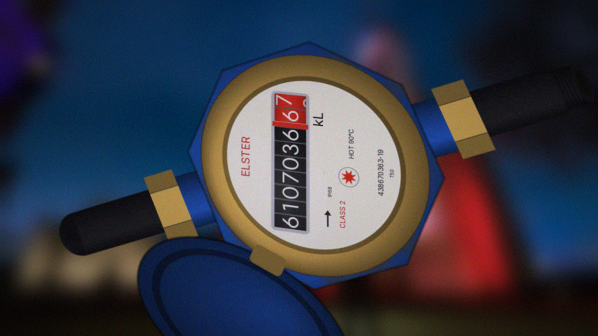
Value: kL 6107036.67
